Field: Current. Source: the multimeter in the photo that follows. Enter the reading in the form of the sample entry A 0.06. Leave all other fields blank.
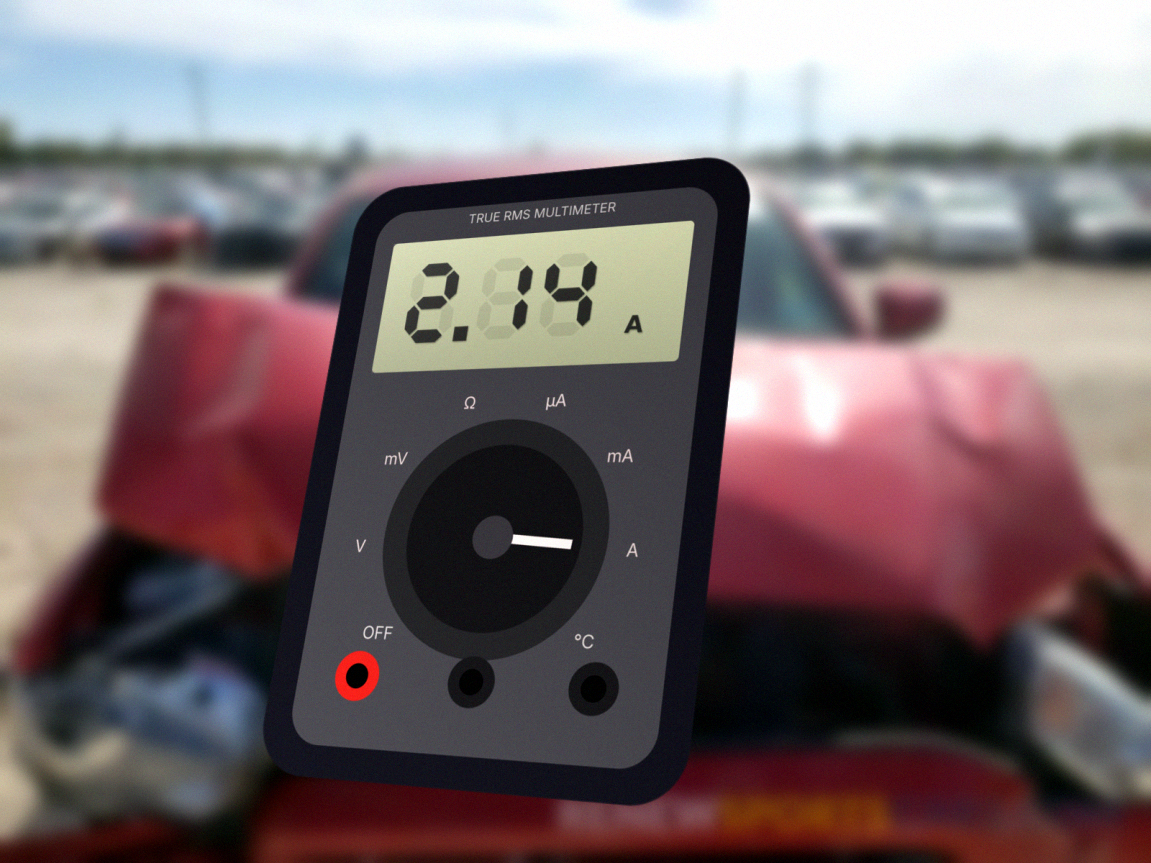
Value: A 2.14
